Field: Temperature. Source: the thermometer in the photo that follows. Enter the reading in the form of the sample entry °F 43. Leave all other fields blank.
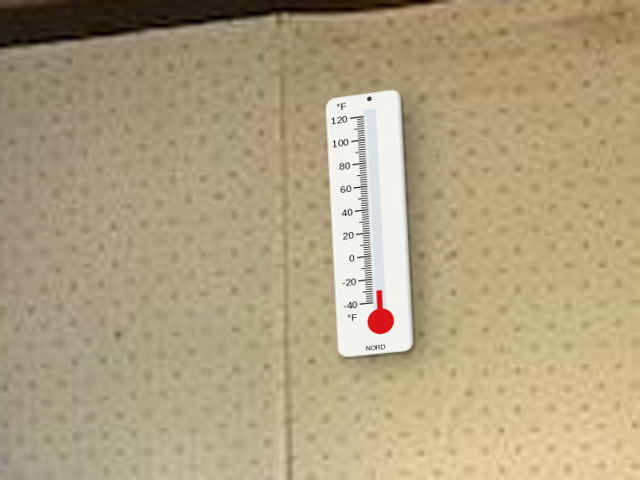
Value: °F -30
